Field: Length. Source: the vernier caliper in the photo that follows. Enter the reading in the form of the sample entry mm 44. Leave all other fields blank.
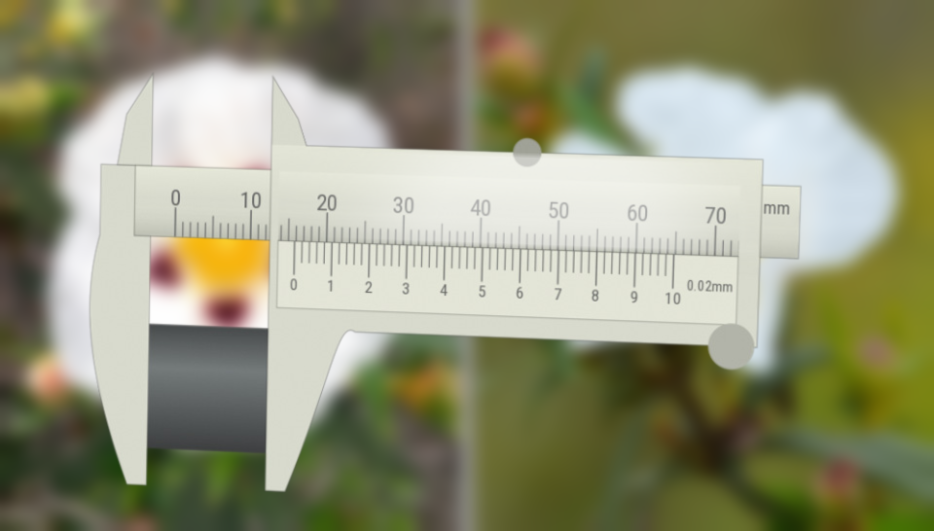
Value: mm 15.8
